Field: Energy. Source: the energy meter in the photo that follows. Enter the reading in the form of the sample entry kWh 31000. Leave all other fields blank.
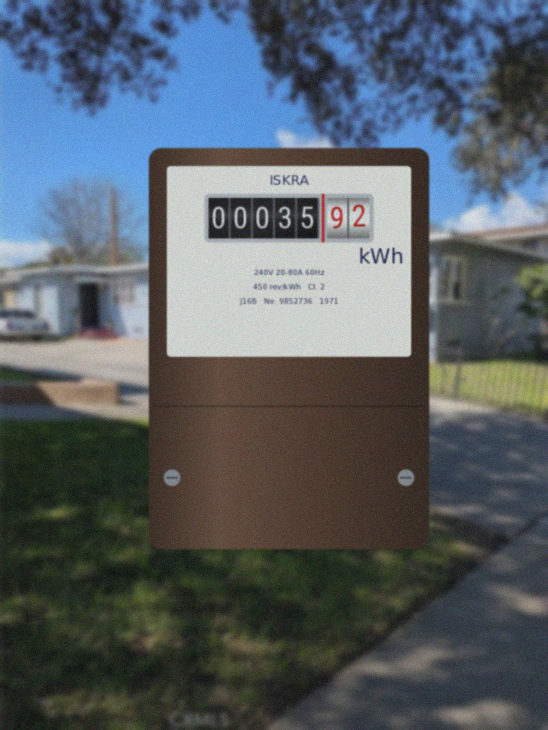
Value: kWh 35.92
